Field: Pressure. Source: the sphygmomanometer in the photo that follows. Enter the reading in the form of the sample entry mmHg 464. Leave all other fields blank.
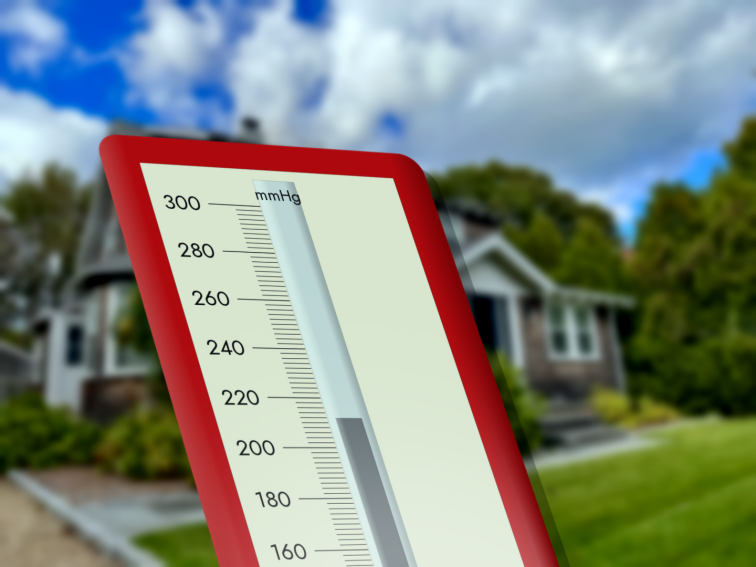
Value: mmHg 212
